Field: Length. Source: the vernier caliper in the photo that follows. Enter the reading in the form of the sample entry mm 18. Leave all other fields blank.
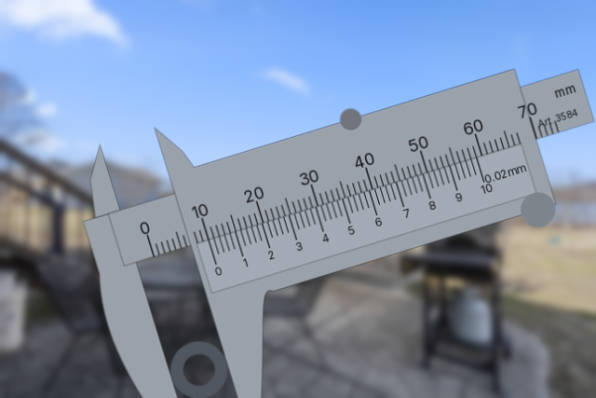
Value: mm 10.0
